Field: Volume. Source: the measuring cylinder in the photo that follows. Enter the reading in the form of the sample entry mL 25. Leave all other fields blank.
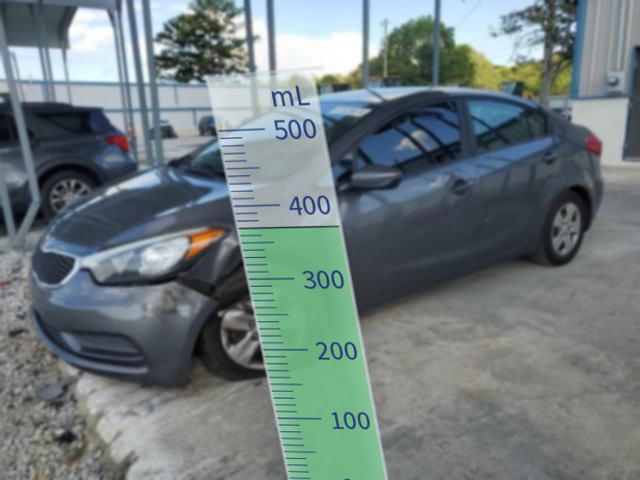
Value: mL 370
